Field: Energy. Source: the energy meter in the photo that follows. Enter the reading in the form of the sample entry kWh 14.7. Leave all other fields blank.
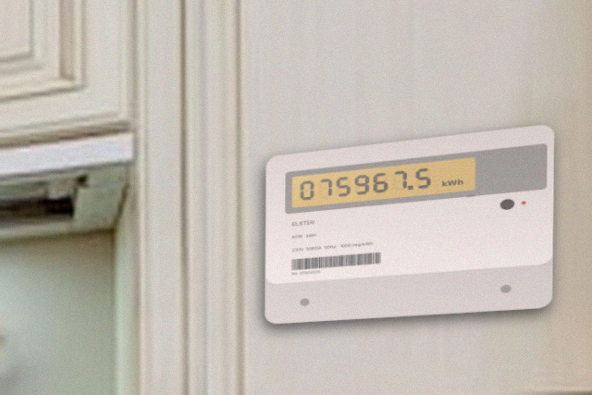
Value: kWh 75967.5
